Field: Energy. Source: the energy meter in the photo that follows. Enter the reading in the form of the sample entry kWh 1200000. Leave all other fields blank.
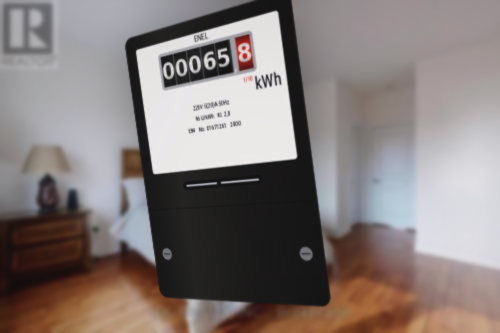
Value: kWh 65.8
